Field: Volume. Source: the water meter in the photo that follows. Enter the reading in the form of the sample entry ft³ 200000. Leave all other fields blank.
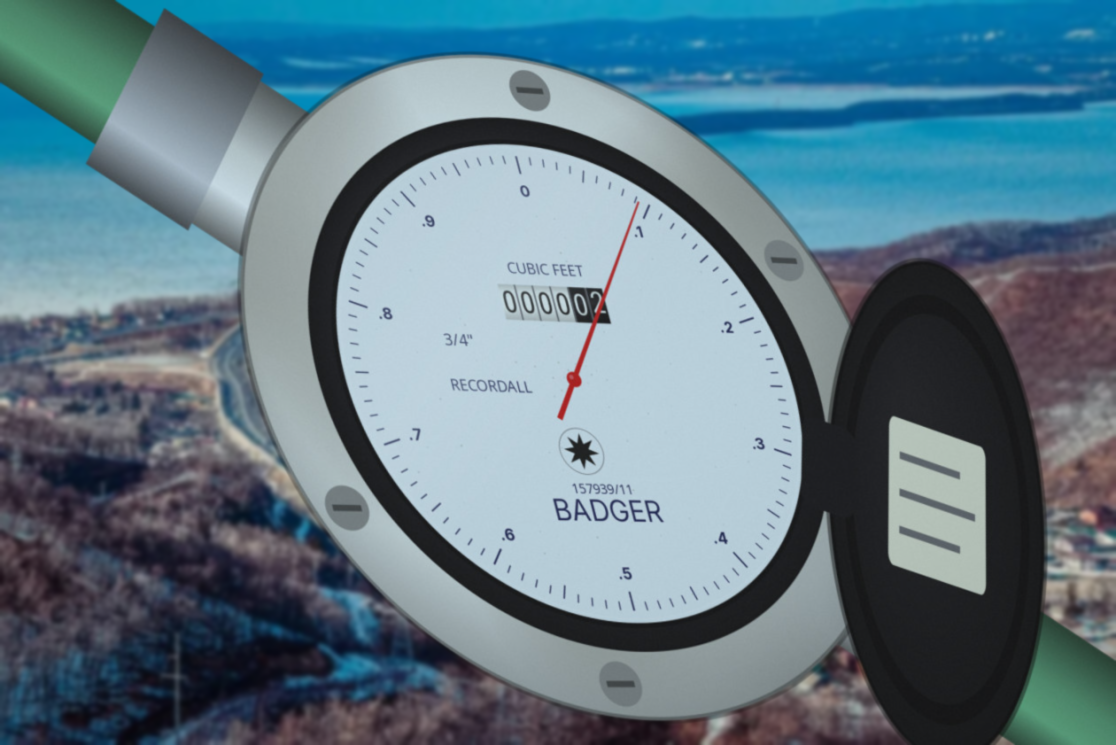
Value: ft³ 2.09
